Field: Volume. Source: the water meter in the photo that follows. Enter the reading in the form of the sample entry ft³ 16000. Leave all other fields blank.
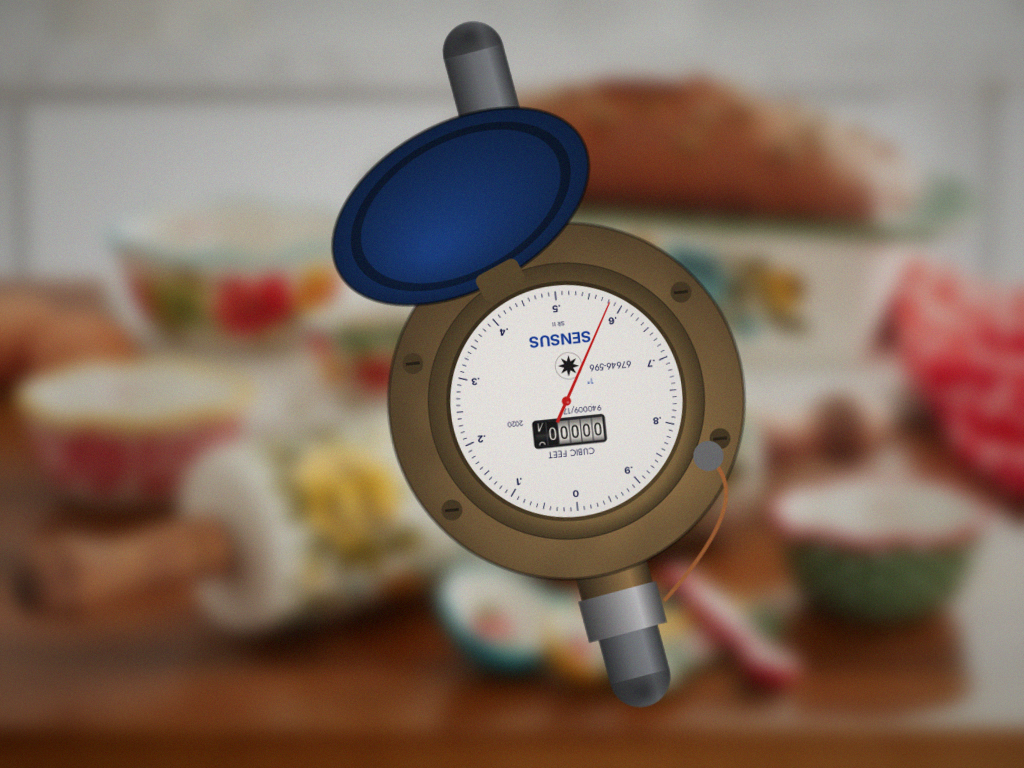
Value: ft³ 3.58
